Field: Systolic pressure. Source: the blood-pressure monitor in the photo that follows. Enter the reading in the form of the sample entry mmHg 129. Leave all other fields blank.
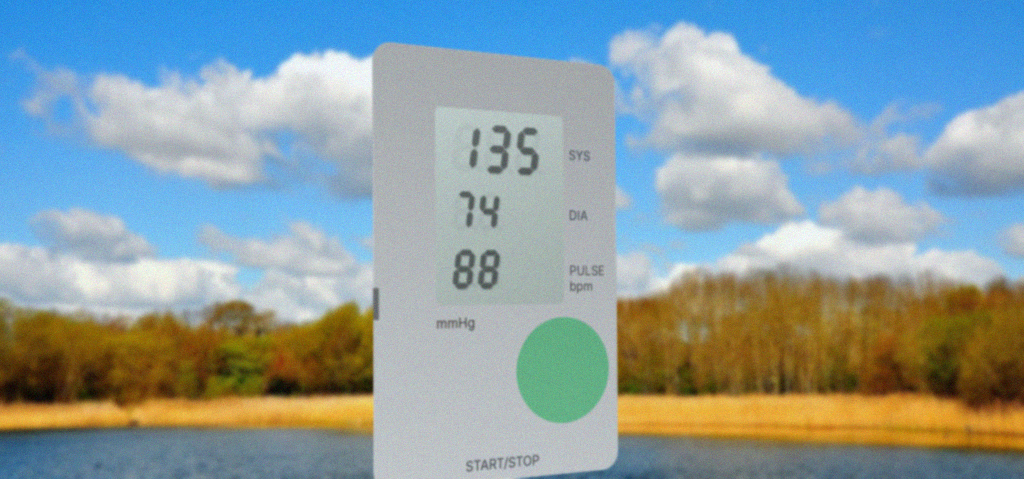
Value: mmHg 135
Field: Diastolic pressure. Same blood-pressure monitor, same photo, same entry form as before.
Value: mmHg 74
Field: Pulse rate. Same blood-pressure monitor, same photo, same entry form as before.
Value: bpm 88
